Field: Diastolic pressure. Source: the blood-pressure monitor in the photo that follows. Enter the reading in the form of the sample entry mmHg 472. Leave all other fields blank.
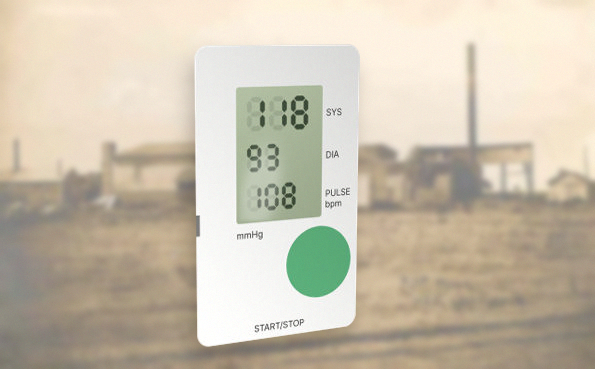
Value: mmHg 93
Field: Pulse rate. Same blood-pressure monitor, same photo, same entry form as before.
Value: bpm 108
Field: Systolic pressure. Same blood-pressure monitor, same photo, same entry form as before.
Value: mmHg 118
